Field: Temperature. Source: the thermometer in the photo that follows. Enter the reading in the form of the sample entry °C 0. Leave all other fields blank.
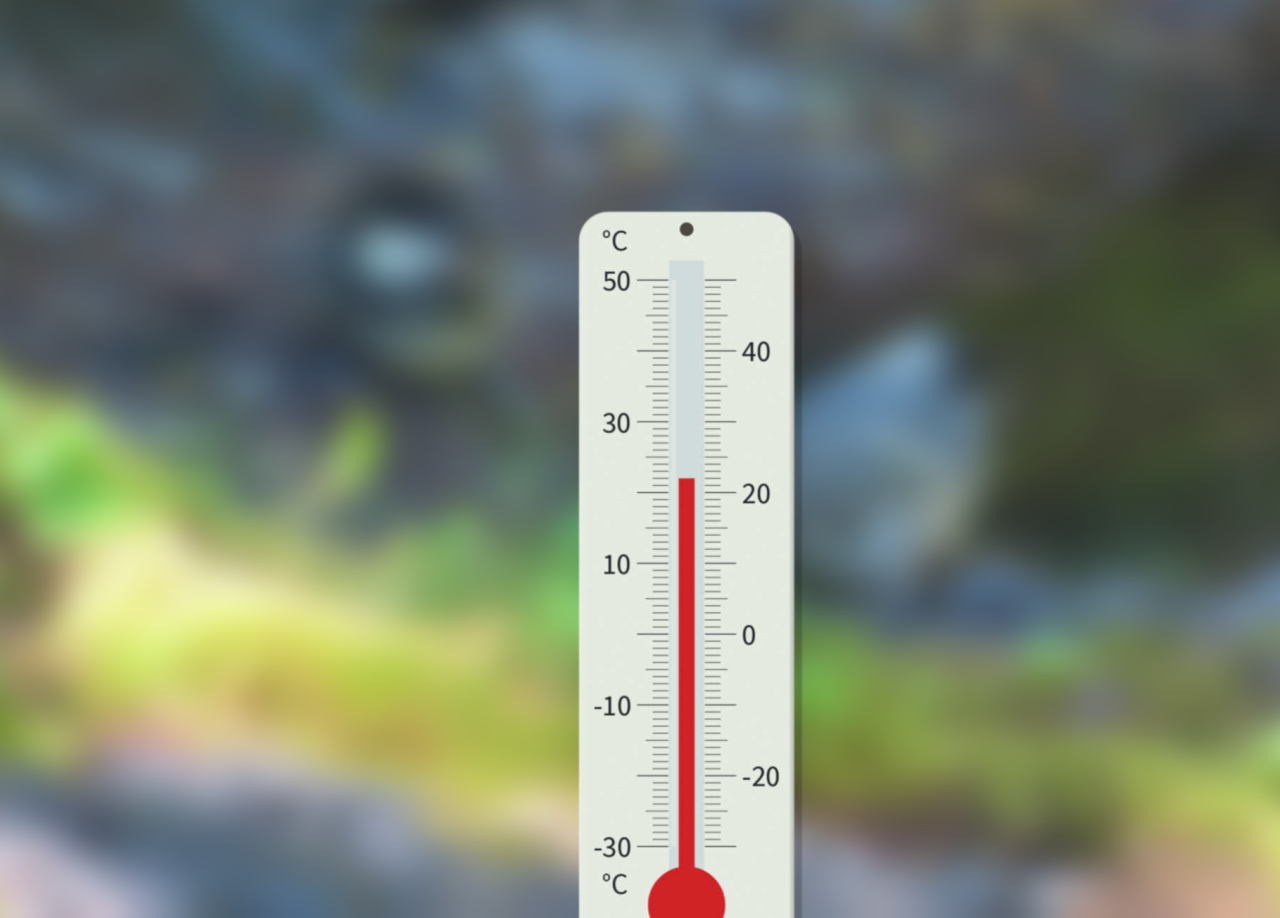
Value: °C 22
